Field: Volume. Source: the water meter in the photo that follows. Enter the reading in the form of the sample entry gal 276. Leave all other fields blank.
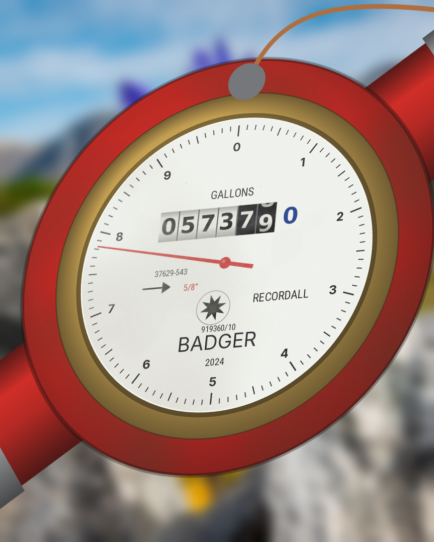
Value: gal 573787.8
